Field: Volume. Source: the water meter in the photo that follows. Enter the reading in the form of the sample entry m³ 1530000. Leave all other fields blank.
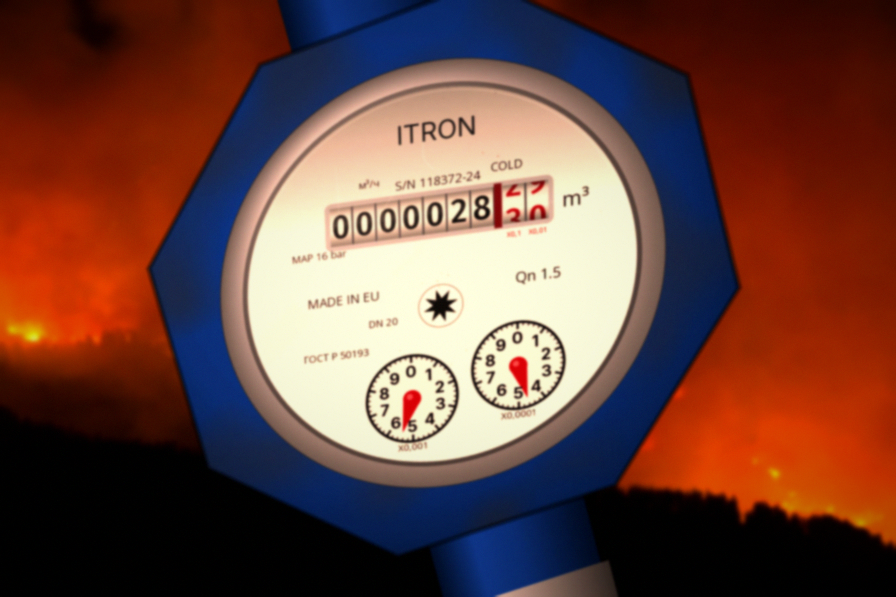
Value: m³ 28.2954
